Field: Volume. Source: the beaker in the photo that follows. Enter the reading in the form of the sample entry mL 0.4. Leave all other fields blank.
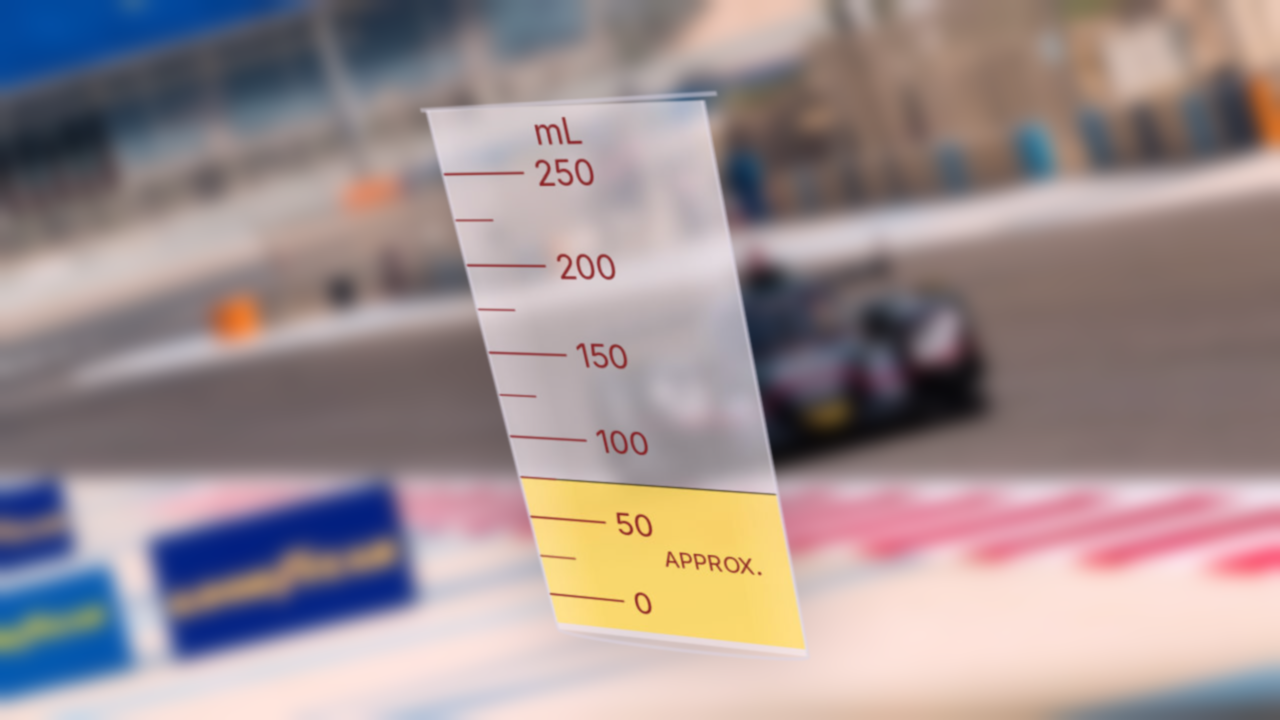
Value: mL 75
